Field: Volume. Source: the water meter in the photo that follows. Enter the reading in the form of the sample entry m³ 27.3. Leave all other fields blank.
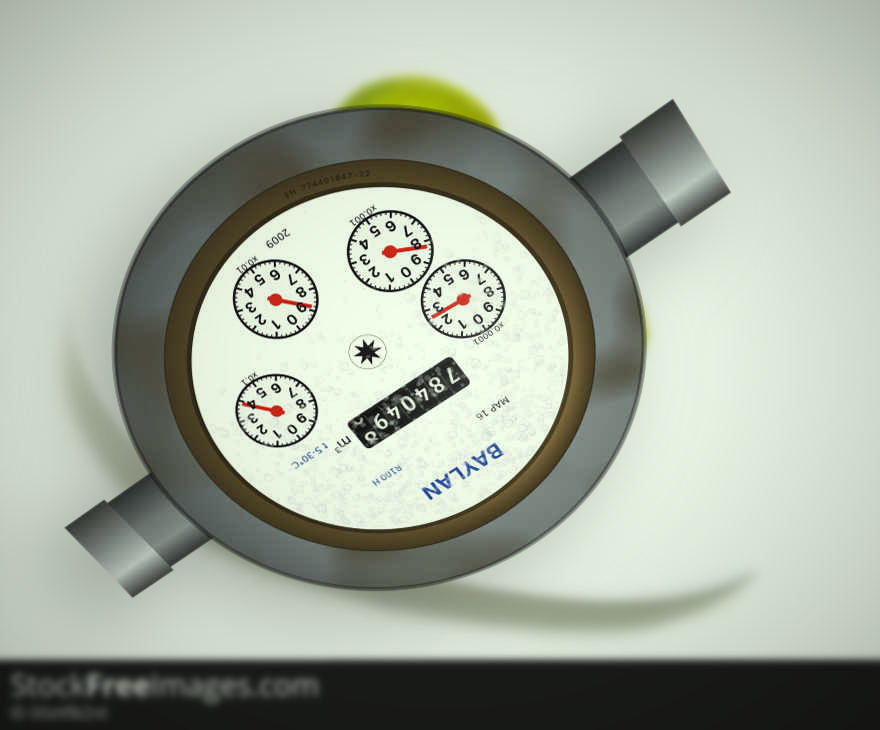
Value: m³ 7840498.3882
